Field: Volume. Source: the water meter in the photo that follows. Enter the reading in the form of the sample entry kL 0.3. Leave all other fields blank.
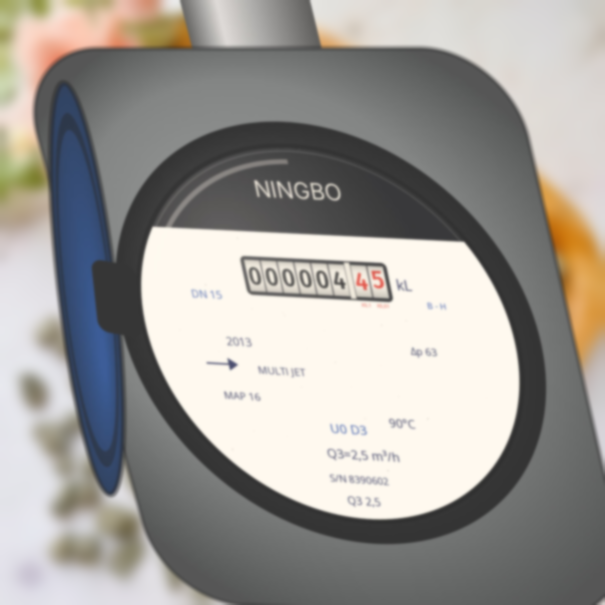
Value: kL 4.45
